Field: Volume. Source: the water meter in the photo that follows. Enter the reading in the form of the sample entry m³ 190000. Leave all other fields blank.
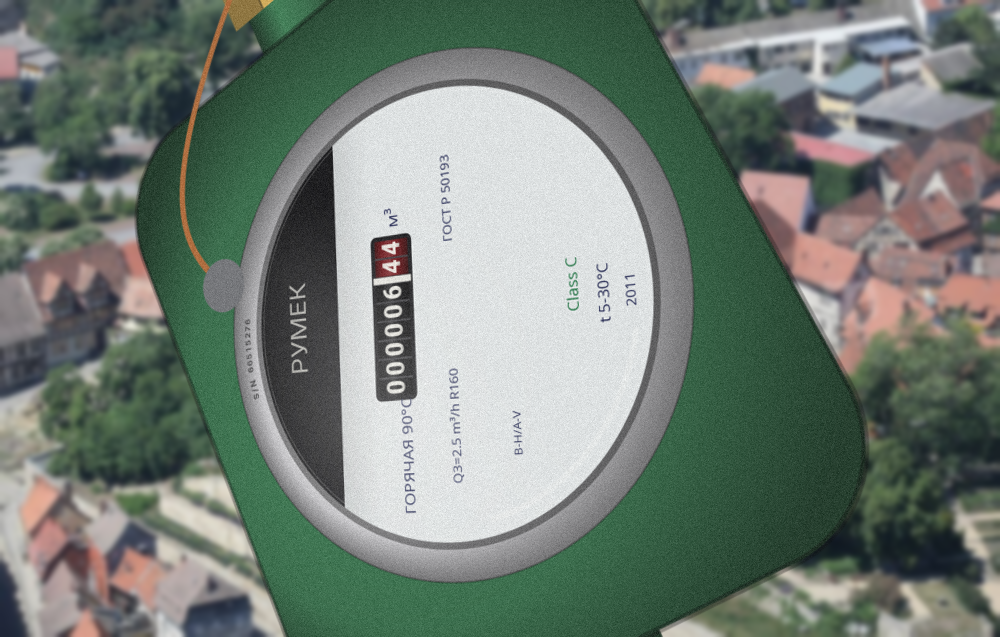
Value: m³ 6.44
